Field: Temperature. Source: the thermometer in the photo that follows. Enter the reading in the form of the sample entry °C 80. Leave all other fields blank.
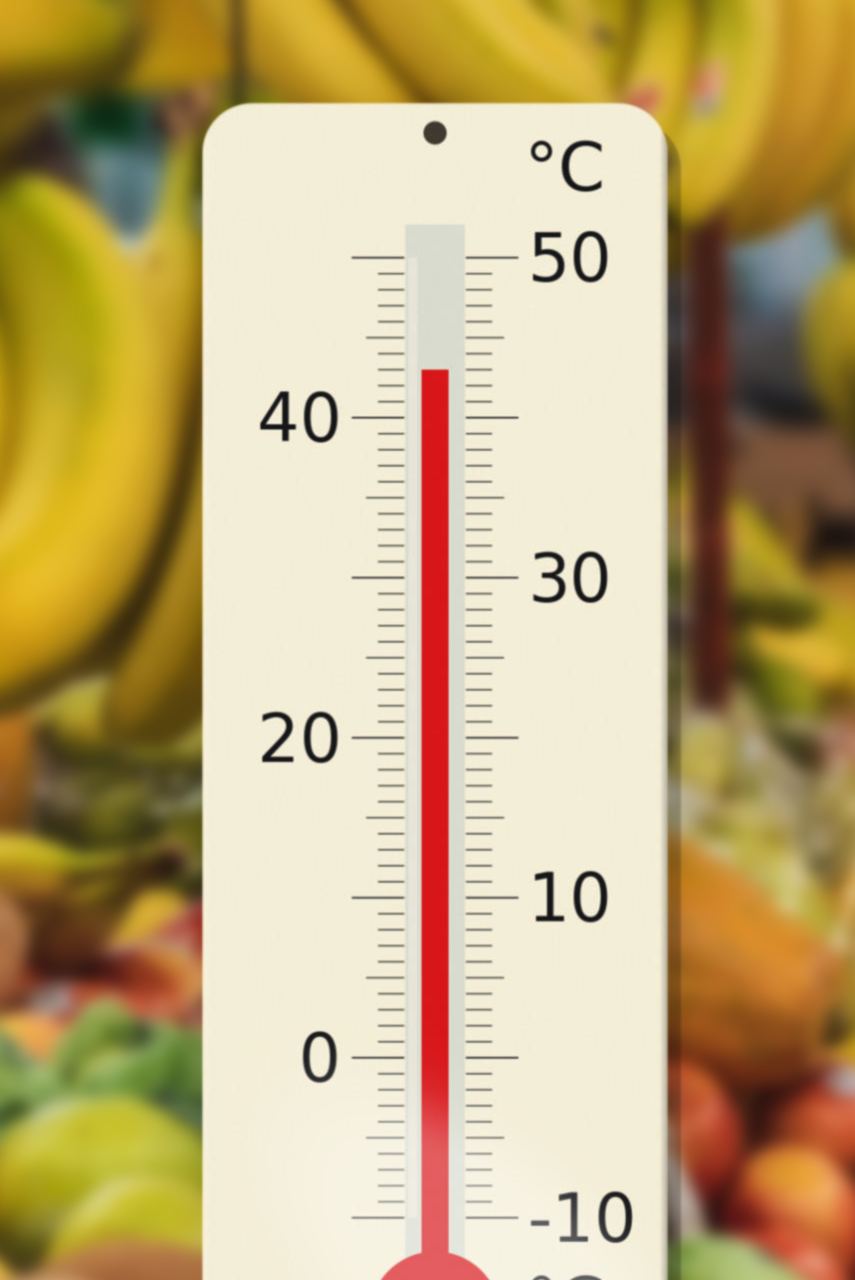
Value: °C 43
